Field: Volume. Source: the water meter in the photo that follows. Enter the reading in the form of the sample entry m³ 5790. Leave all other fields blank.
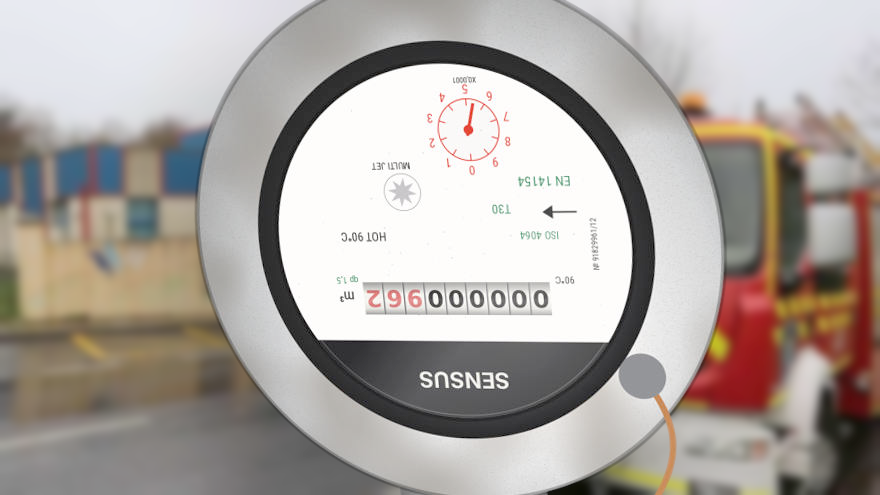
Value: m³ 0.9625
